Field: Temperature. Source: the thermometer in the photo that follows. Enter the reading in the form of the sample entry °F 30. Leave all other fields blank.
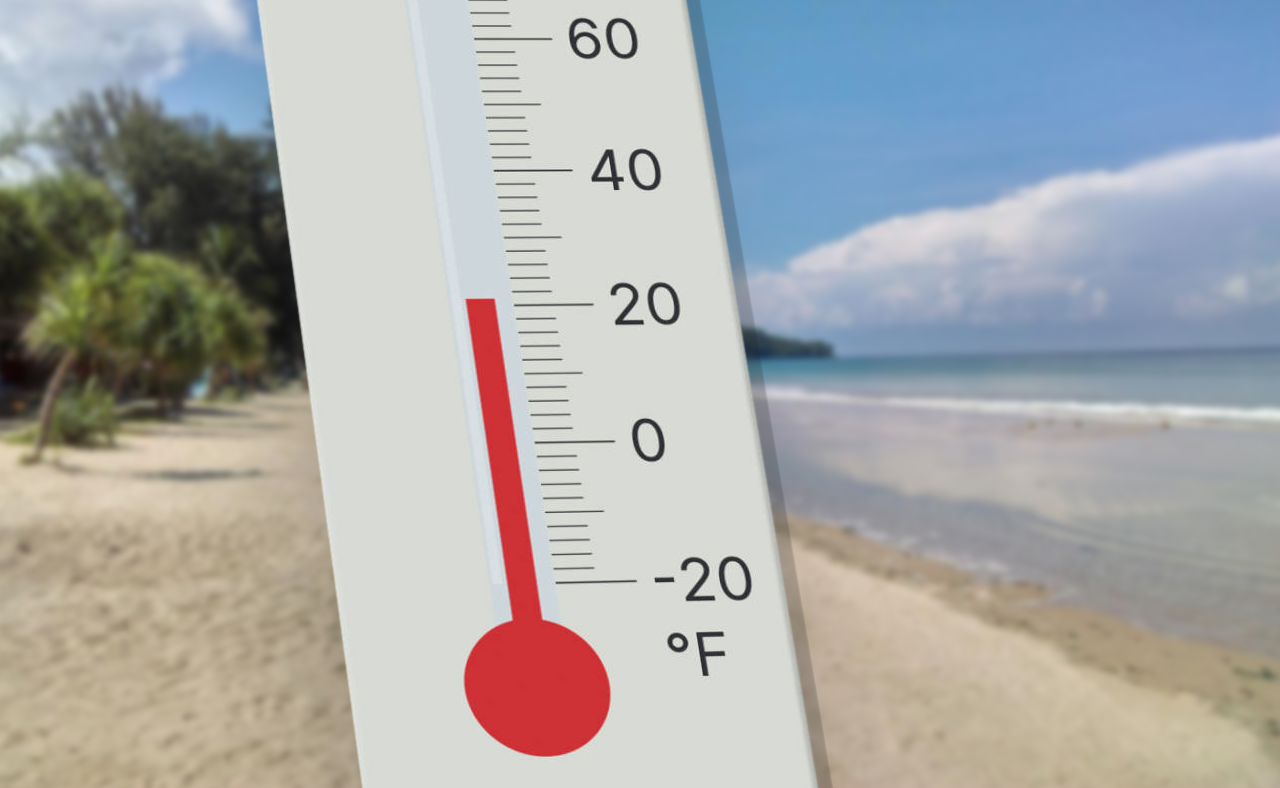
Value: °F 21
